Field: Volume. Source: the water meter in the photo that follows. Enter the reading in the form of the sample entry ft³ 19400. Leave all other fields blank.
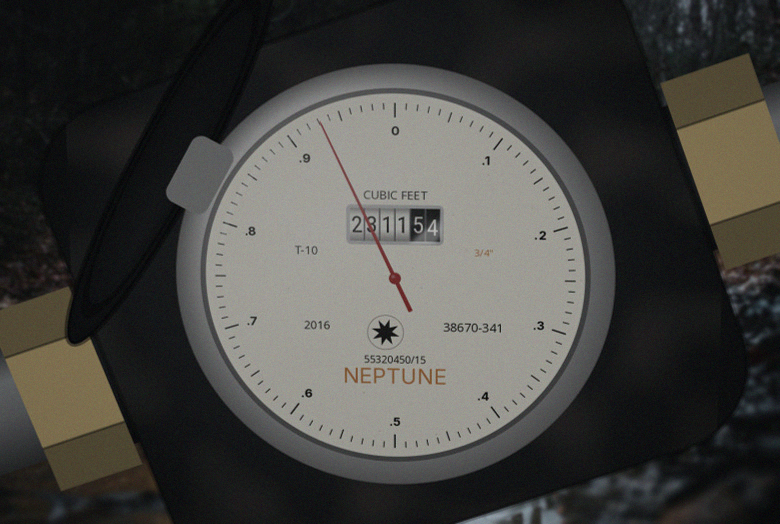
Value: ft³ 231153.93
